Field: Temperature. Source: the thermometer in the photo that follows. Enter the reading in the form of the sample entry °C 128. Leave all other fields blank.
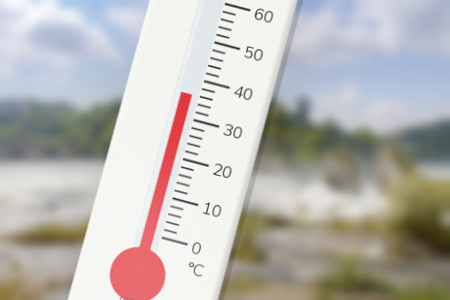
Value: °C 36
